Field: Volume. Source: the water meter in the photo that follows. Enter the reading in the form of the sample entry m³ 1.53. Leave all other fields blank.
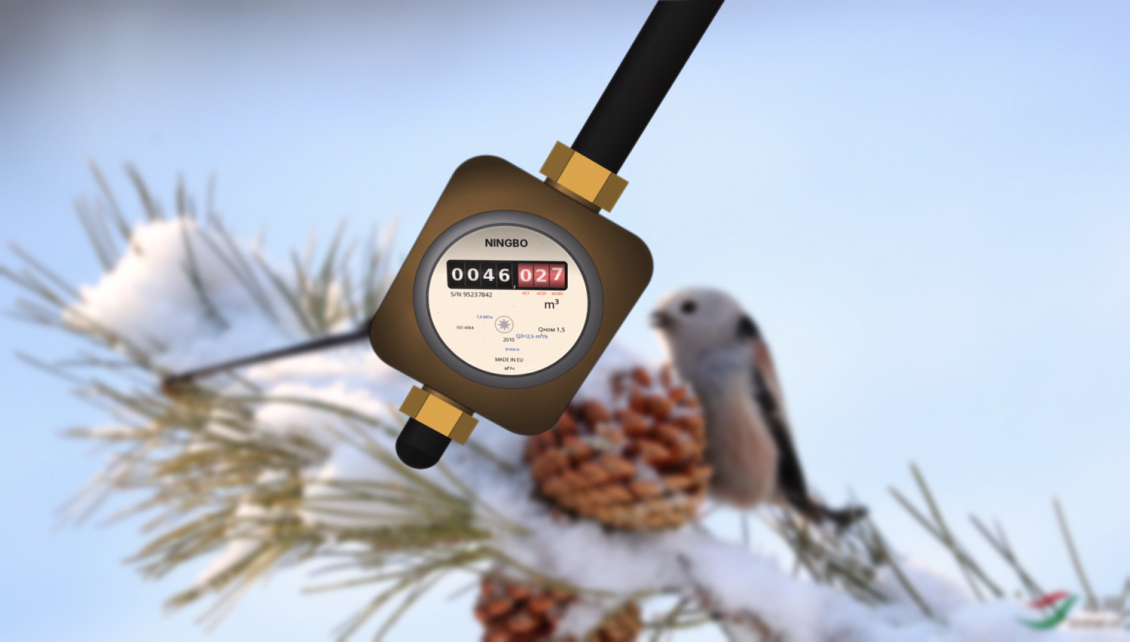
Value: m³ 46.027
